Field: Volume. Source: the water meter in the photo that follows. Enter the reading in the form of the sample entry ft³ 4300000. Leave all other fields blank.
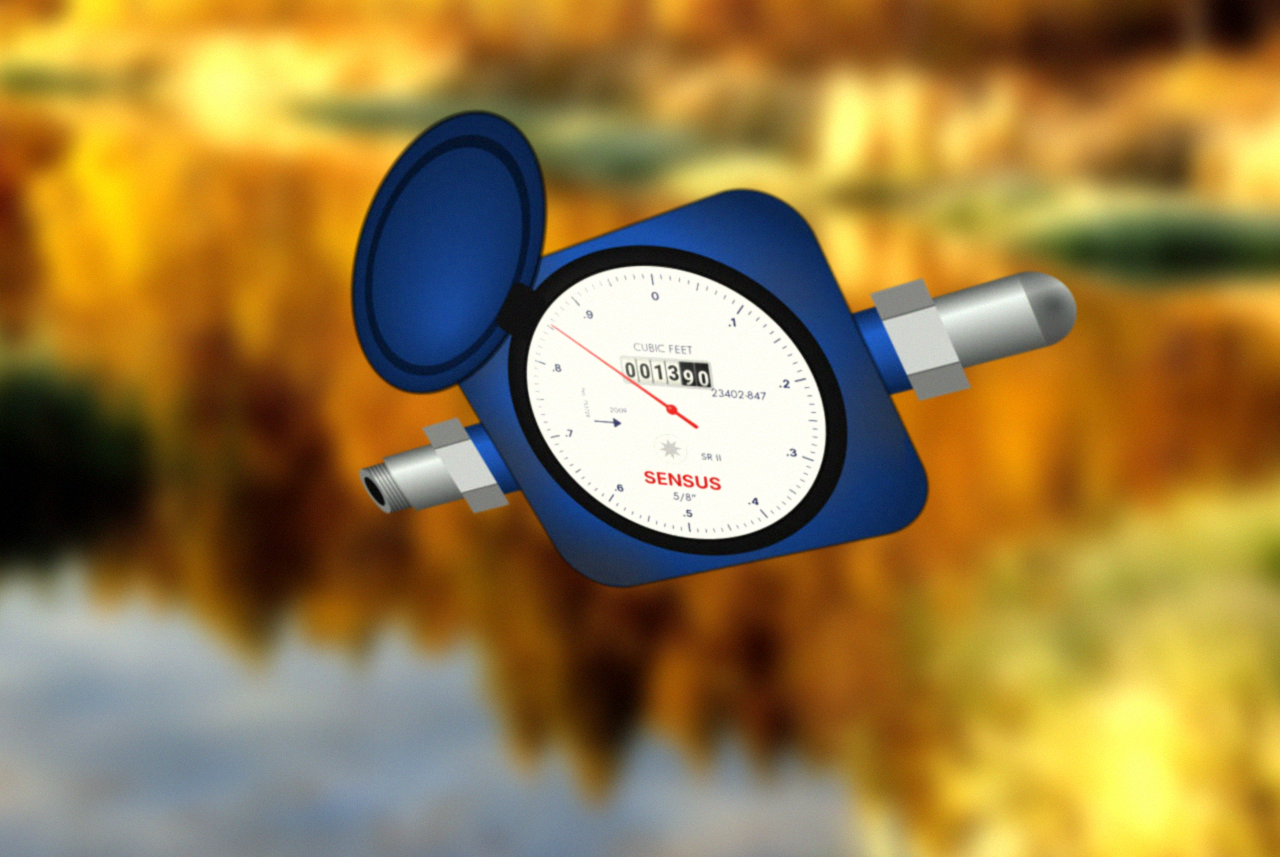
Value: ft³ 1389.85
